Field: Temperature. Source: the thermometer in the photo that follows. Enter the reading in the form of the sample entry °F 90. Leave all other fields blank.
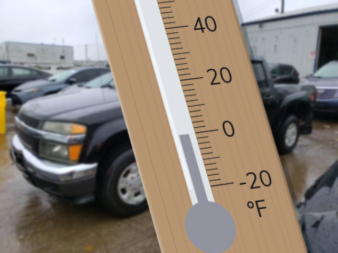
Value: °F 0
